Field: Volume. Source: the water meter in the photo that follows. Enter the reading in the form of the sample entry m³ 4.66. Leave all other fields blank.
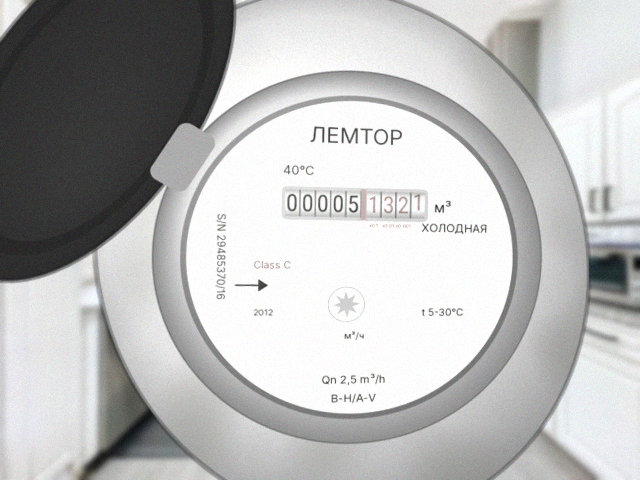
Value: m³ 5.1321
